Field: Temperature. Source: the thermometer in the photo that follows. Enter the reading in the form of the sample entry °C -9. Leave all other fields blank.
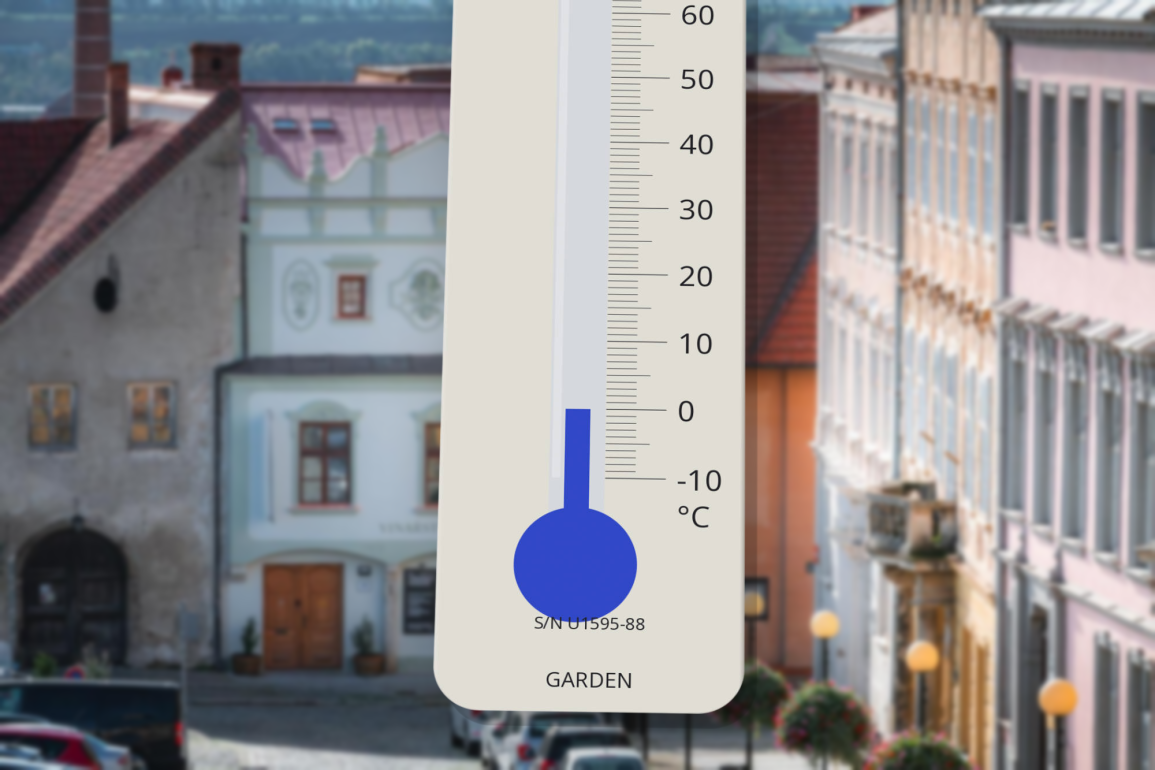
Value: °C 0
